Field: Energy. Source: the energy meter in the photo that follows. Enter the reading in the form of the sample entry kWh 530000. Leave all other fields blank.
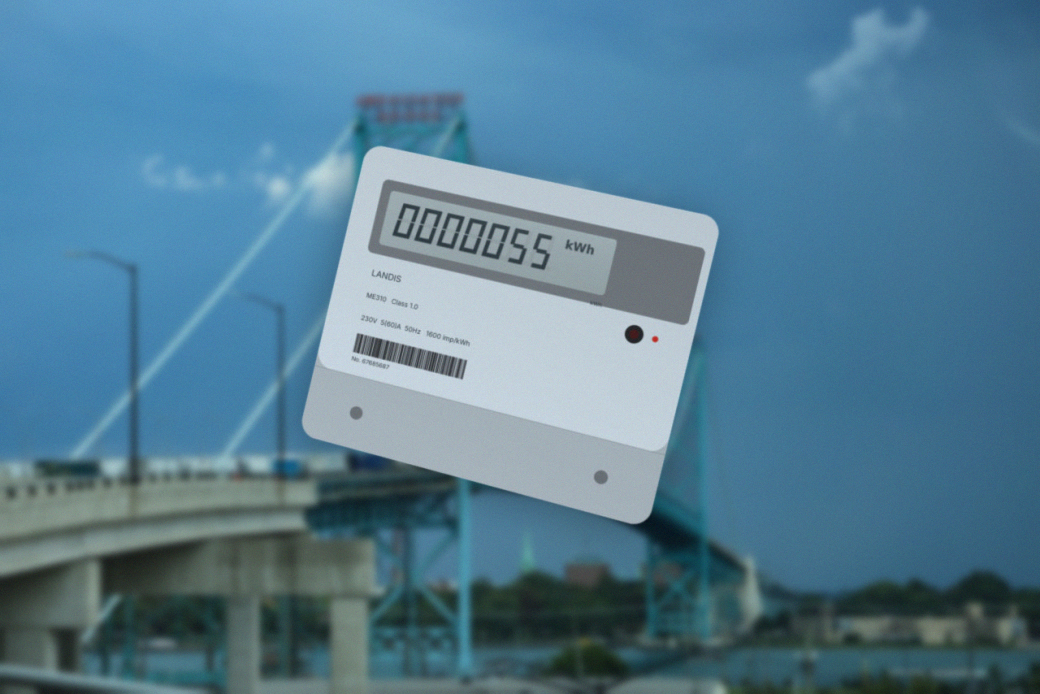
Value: kWh 55
